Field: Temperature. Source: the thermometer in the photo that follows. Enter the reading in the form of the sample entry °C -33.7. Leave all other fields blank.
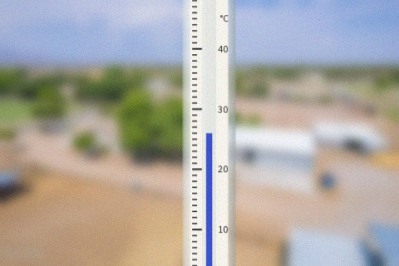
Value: °C 26
